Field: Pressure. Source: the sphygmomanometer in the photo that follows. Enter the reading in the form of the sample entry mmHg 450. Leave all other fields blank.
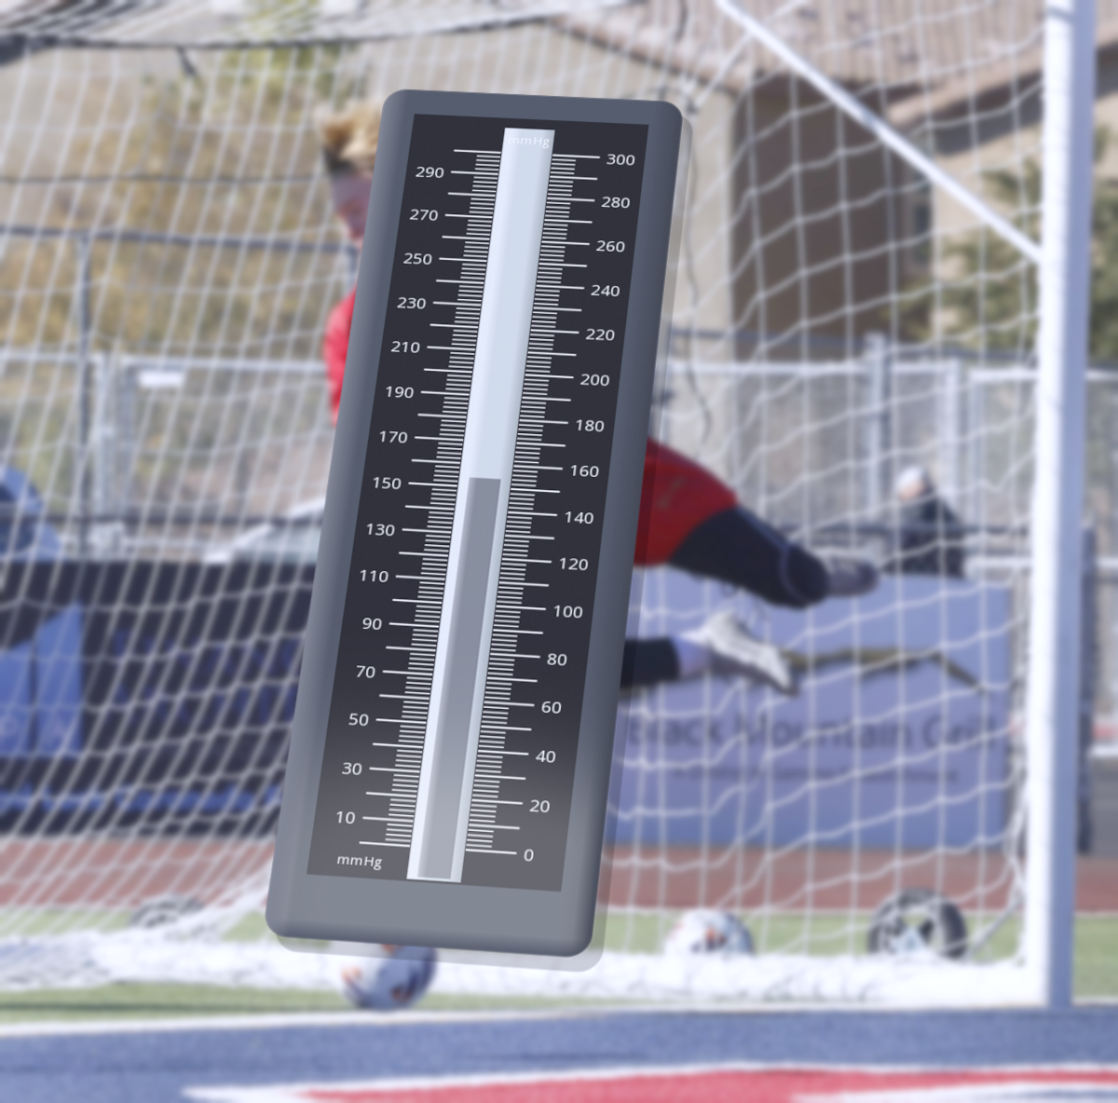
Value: mmHg 154
